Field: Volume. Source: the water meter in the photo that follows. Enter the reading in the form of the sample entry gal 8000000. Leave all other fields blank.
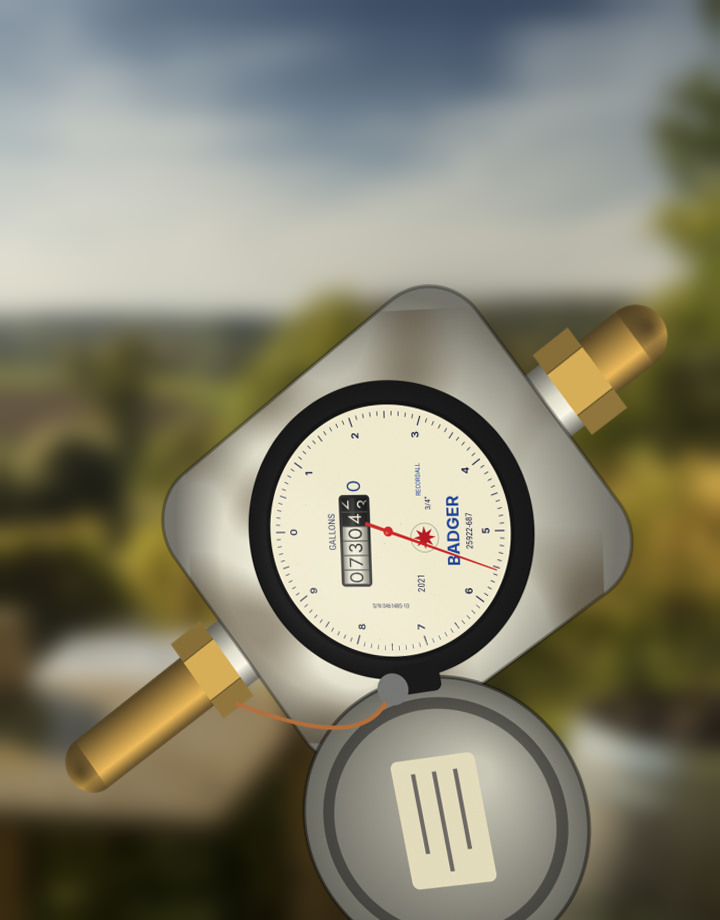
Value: gal 730425.5
